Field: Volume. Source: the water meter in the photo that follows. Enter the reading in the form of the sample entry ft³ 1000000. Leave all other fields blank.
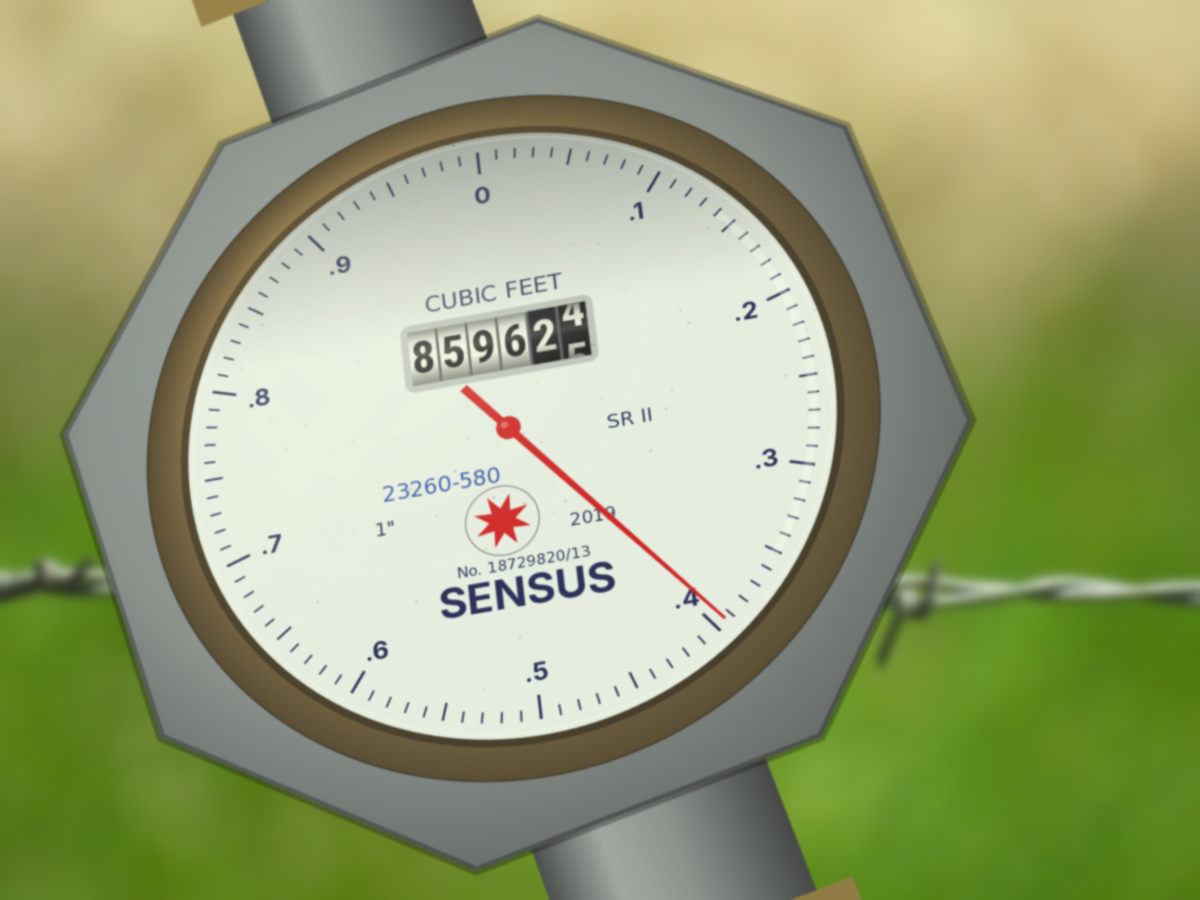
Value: ft³ 859624.39
